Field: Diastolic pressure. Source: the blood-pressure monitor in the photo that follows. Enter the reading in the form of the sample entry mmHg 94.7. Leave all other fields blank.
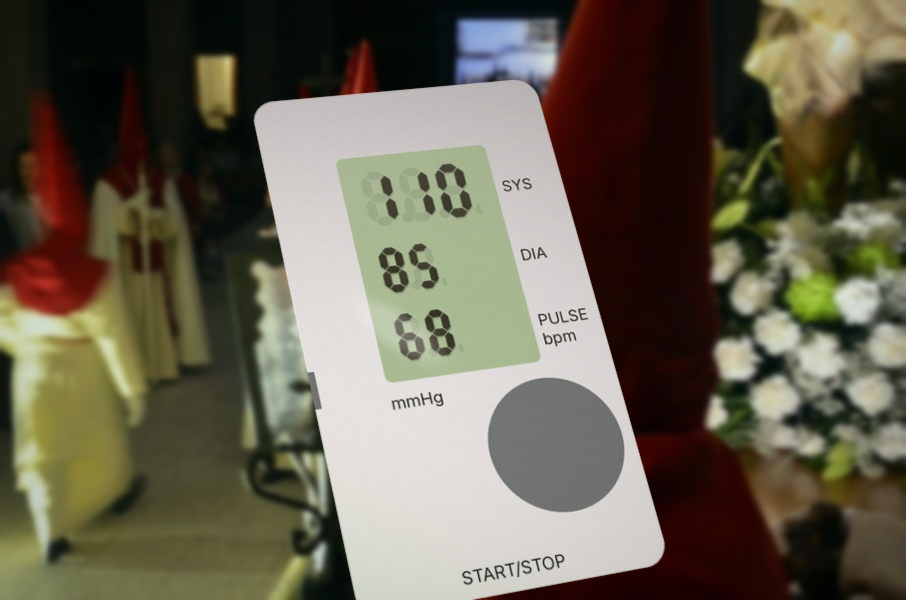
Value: mmHg 85
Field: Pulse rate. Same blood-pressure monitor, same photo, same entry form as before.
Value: bpm 68
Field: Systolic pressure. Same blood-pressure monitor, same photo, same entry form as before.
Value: mmHg 110
